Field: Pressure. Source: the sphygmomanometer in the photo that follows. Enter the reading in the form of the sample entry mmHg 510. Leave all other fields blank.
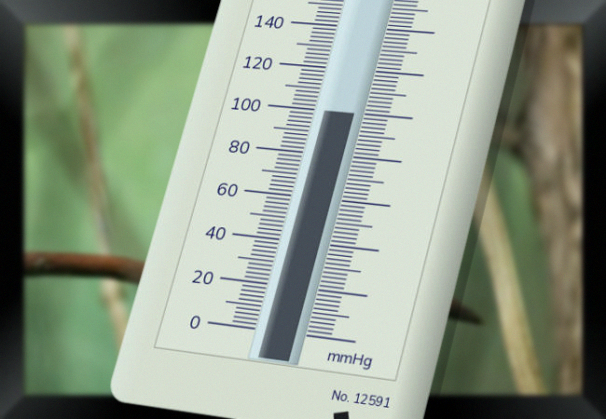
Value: mmHg 100
